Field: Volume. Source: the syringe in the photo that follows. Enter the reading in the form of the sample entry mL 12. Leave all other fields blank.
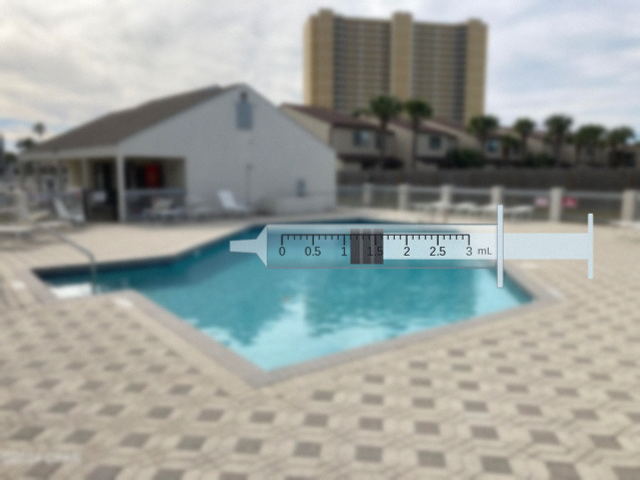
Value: mL 1.1
